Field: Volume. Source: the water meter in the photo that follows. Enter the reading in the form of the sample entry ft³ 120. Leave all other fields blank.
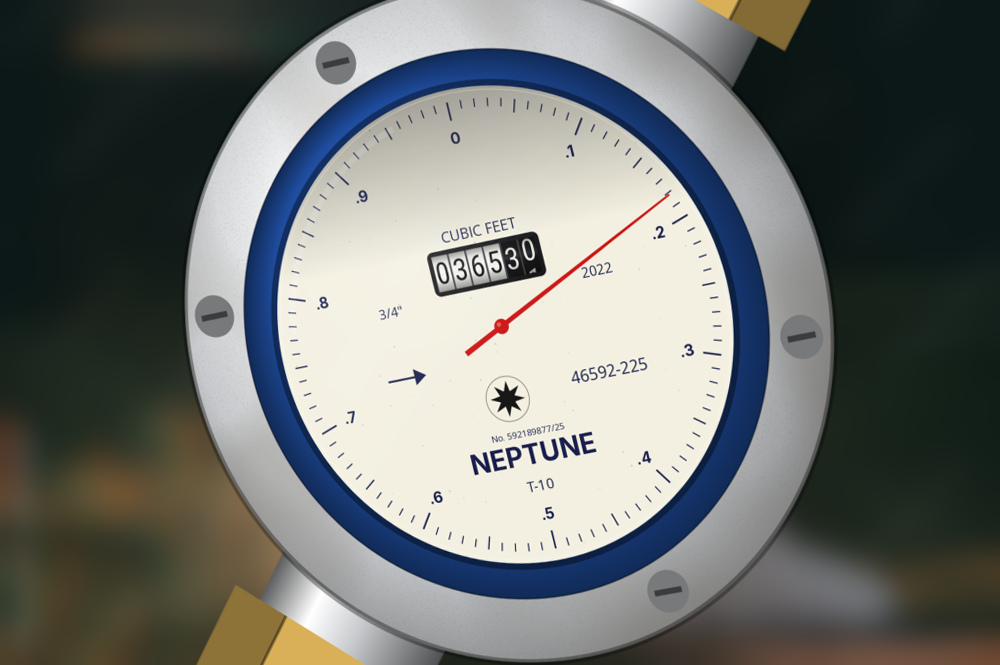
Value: ft³ 36530.18
